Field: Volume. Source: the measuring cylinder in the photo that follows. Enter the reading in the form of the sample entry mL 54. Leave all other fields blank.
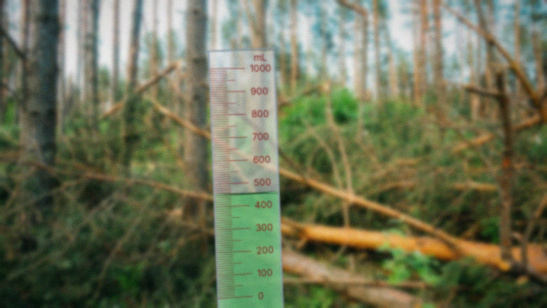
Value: mL 450
